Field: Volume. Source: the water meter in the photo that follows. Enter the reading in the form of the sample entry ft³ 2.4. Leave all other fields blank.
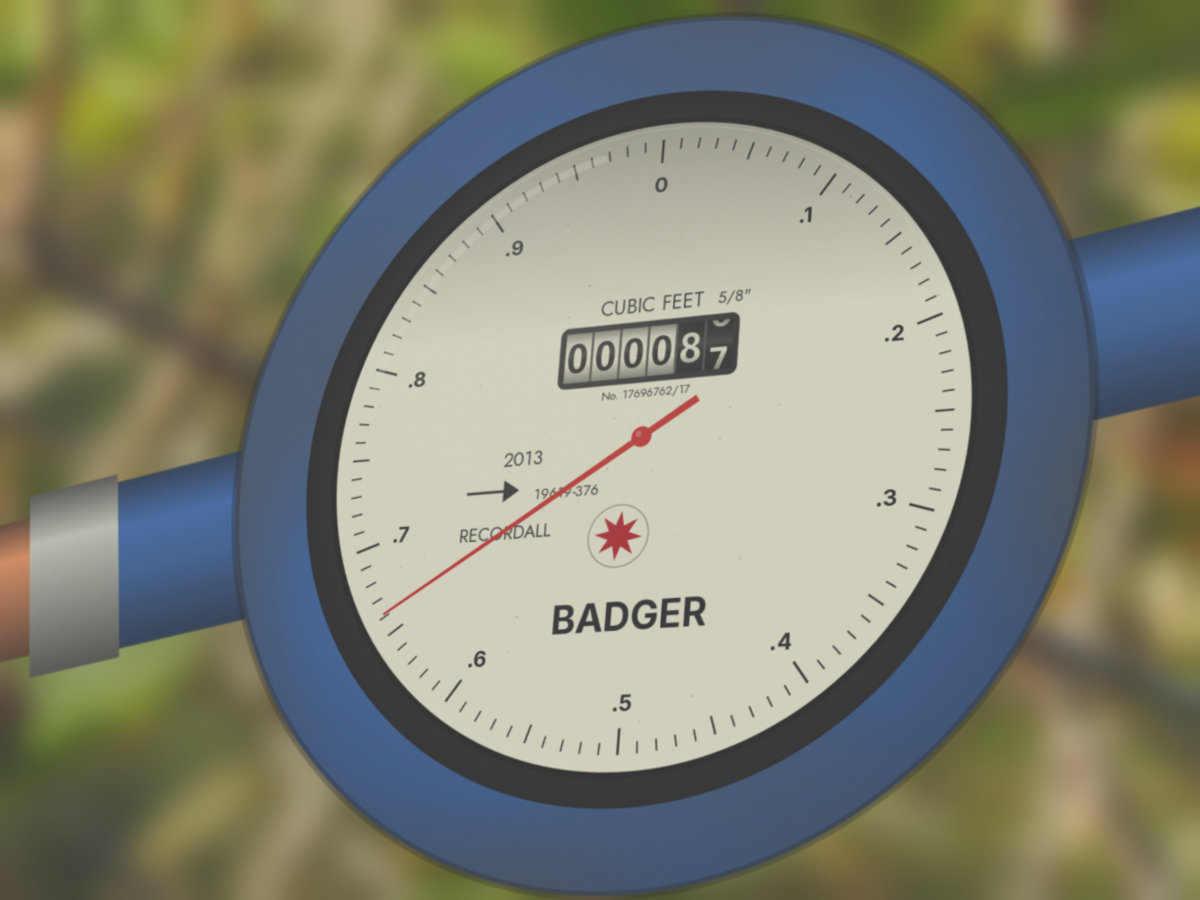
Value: ft³ 86.66
